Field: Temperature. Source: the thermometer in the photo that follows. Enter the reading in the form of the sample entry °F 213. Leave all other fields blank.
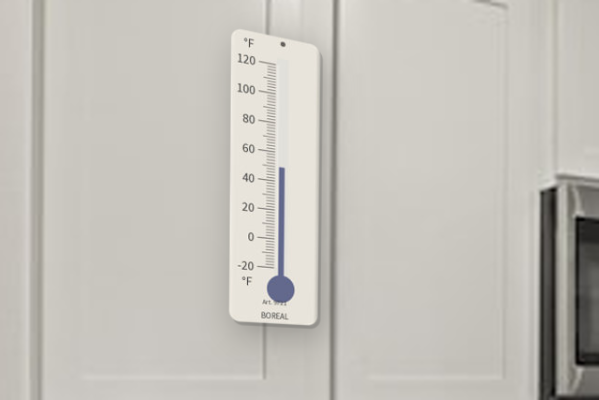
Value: °F 50
